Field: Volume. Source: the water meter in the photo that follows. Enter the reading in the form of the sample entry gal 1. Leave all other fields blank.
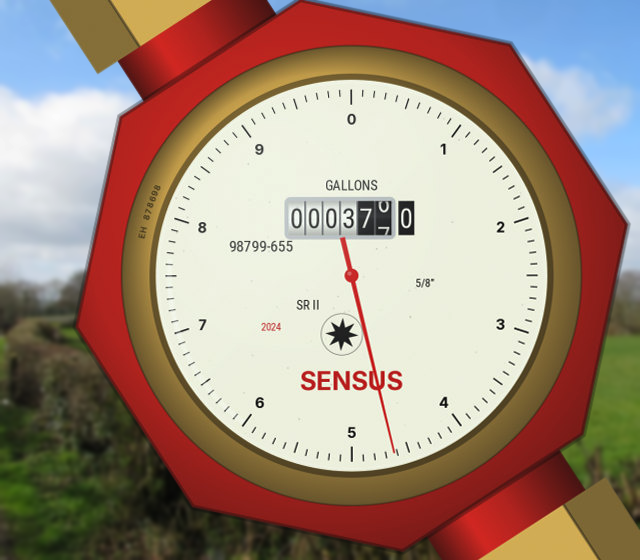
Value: gal 3764.6
